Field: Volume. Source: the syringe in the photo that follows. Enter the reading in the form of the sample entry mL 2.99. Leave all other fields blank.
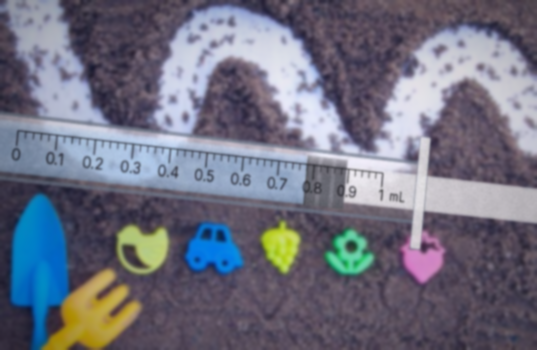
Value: mL 0.78
